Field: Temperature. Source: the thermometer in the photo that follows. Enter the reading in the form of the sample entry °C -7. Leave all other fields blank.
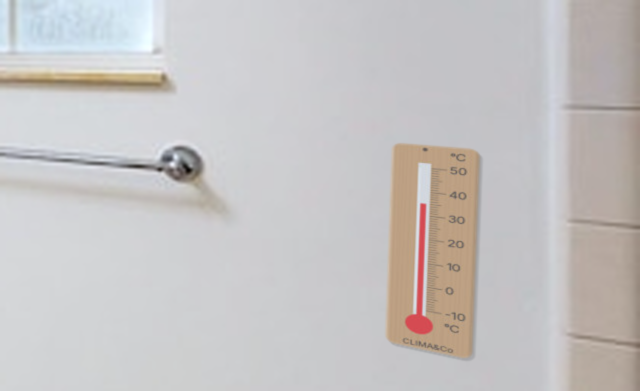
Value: °C 35
